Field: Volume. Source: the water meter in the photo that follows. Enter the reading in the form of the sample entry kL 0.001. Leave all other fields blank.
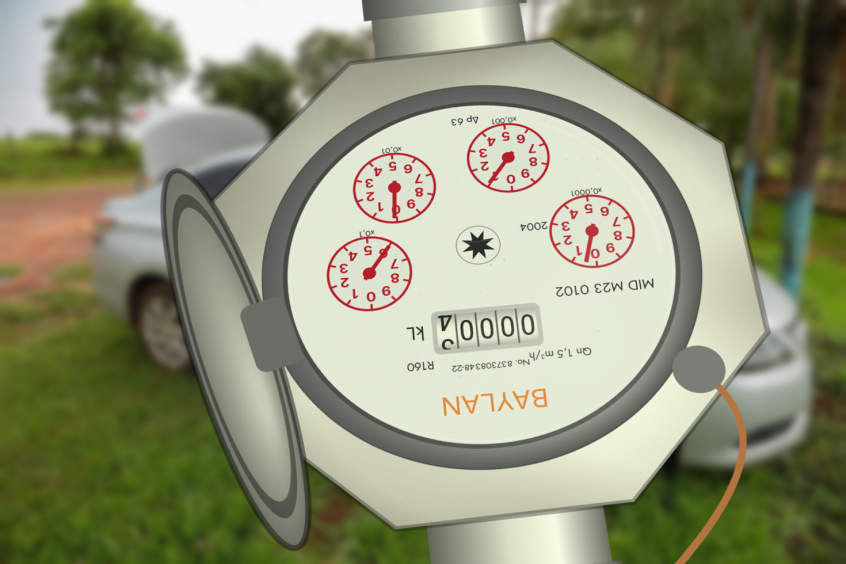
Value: kL 3.6010
